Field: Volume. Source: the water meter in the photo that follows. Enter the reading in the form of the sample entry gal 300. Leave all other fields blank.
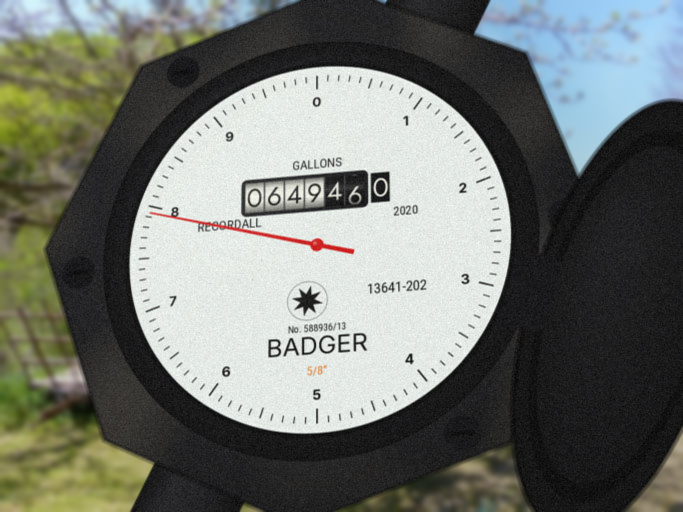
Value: gal 649457.9
